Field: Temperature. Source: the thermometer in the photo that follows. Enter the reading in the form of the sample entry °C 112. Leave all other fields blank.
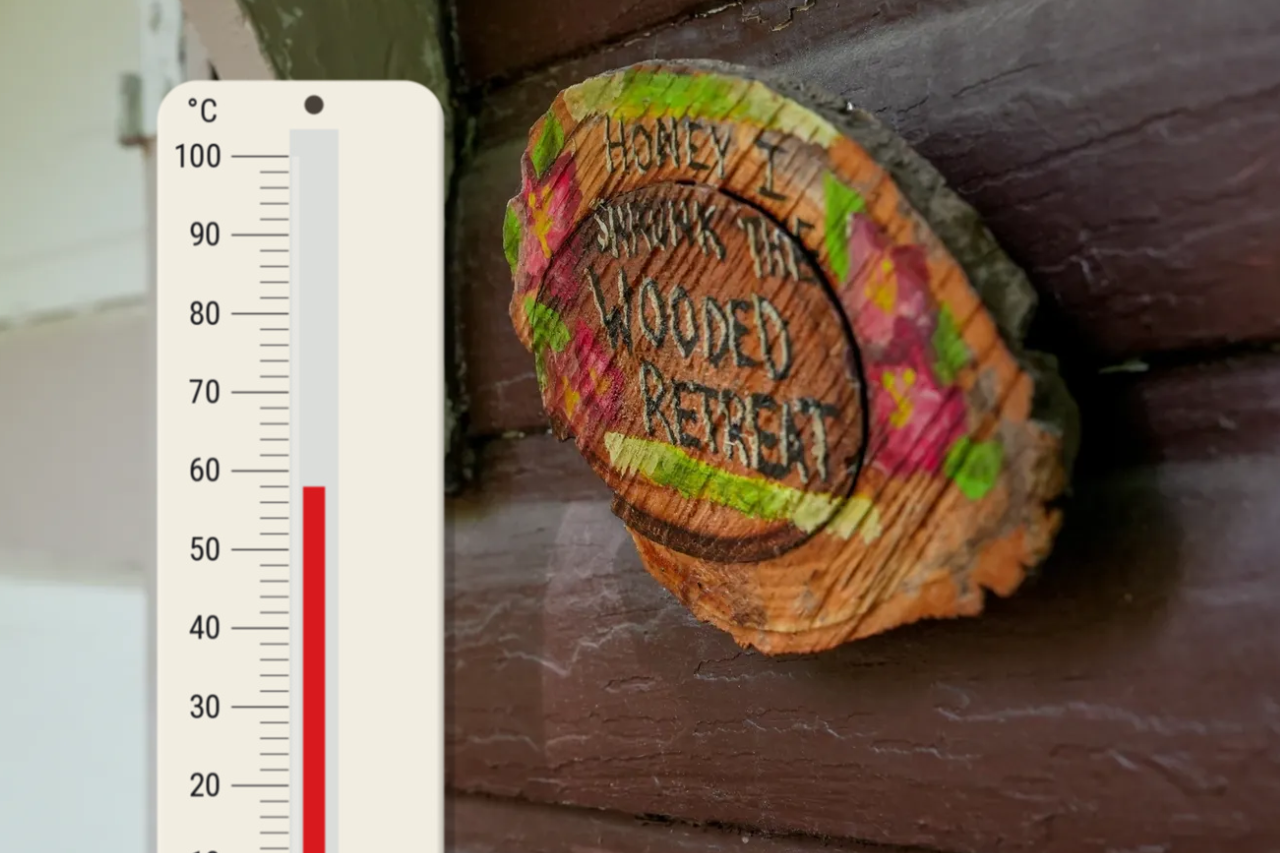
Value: °C 58
